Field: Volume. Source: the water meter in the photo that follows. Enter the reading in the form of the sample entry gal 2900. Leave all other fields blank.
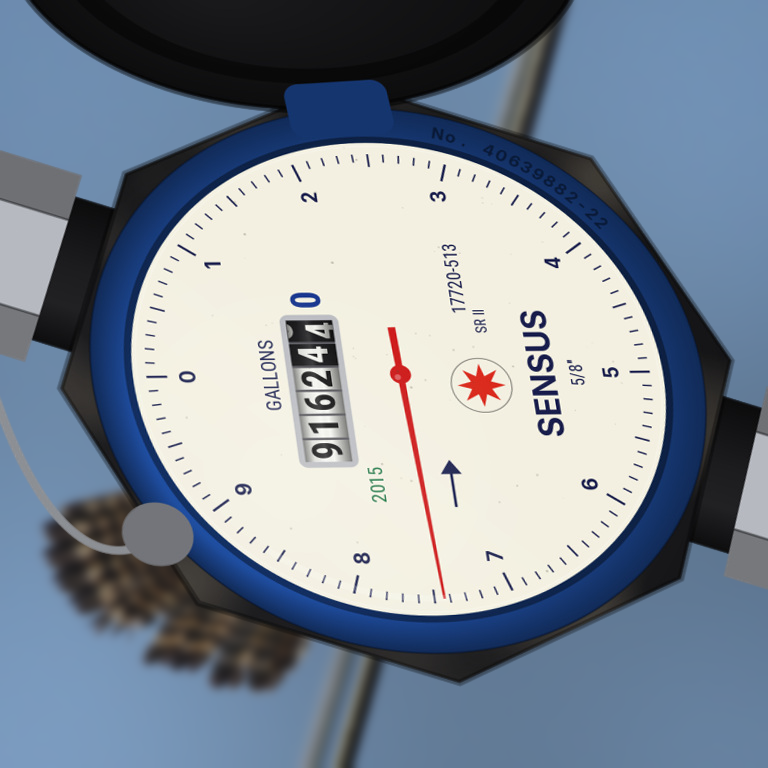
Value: gal 9162437.4
